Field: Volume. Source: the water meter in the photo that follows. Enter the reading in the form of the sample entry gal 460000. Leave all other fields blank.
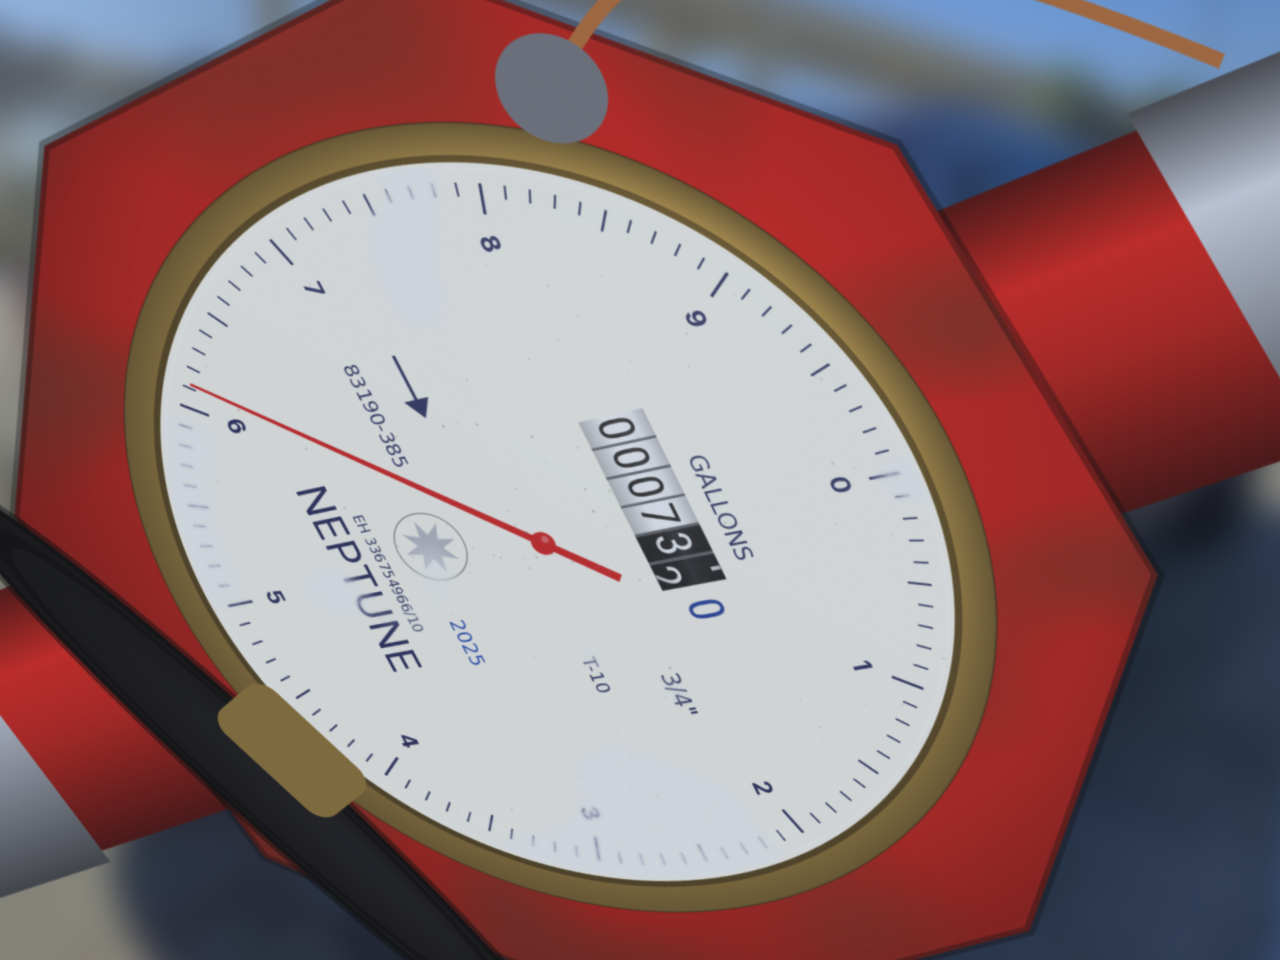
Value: gal 7316.1
